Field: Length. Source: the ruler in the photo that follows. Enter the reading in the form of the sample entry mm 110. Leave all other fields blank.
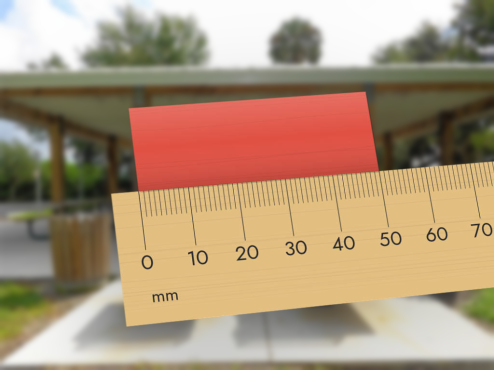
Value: mm 50
